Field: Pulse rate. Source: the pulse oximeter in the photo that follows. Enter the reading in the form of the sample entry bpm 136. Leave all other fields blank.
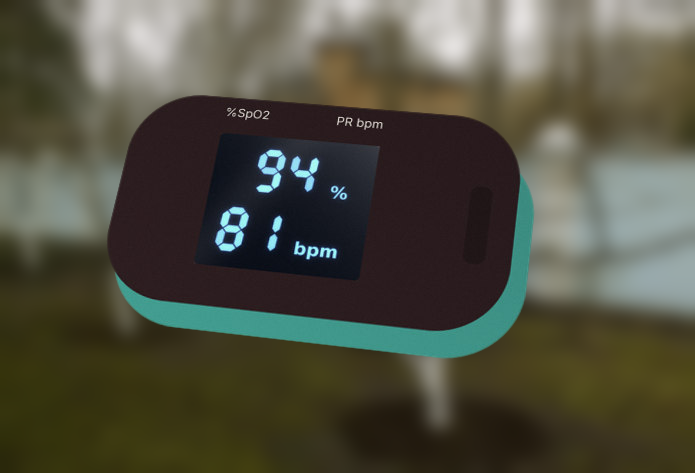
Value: bpm 81
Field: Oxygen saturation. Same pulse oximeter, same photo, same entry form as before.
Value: % 94
